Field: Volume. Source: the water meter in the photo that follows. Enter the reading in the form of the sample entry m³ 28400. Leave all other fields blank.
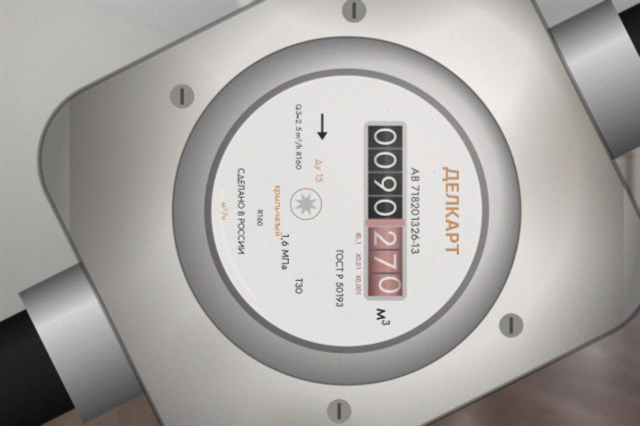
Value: m³ 90.270
